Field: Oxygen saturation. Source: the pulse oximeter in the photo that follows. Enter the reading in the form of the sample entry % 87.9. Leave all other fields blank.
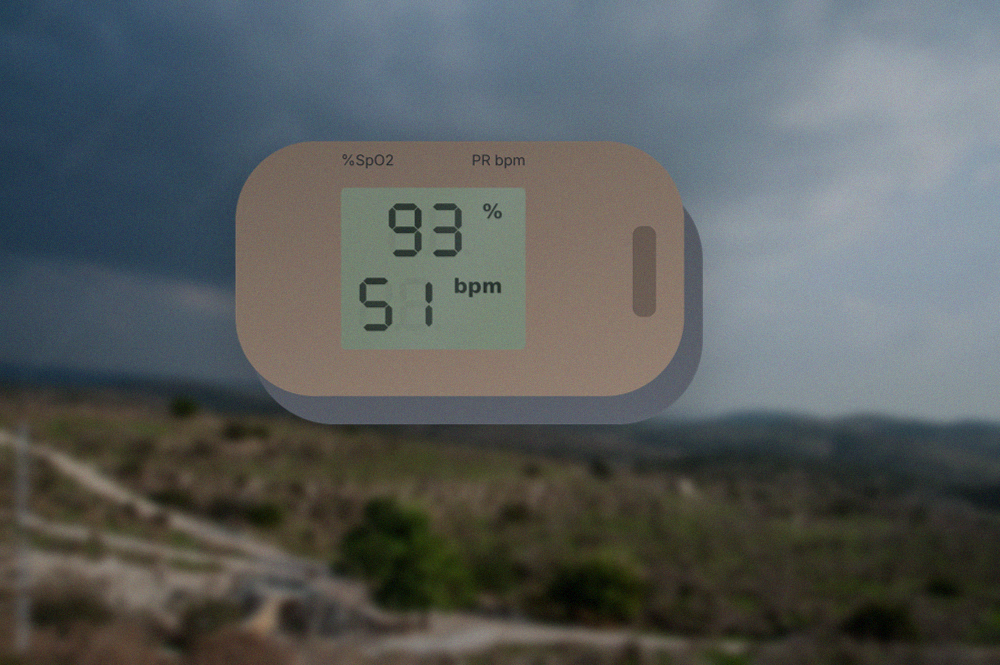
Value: % 93
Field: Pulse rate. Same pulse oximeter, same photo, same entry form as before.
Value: bpm 51
